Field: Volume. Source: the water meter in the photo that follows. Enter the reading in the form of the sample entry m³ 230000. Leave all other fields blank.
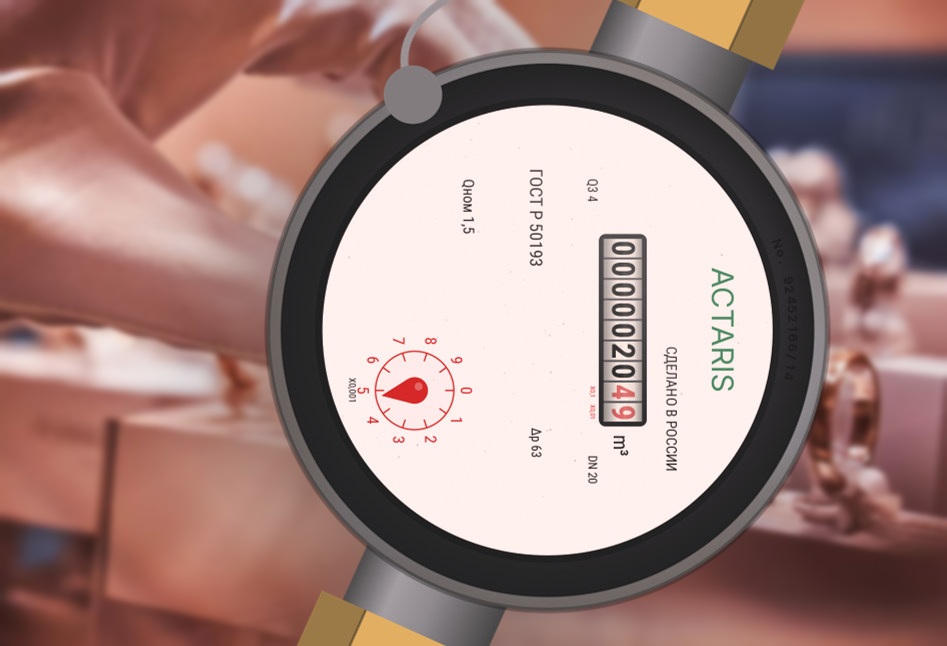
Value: m³ 20.494
